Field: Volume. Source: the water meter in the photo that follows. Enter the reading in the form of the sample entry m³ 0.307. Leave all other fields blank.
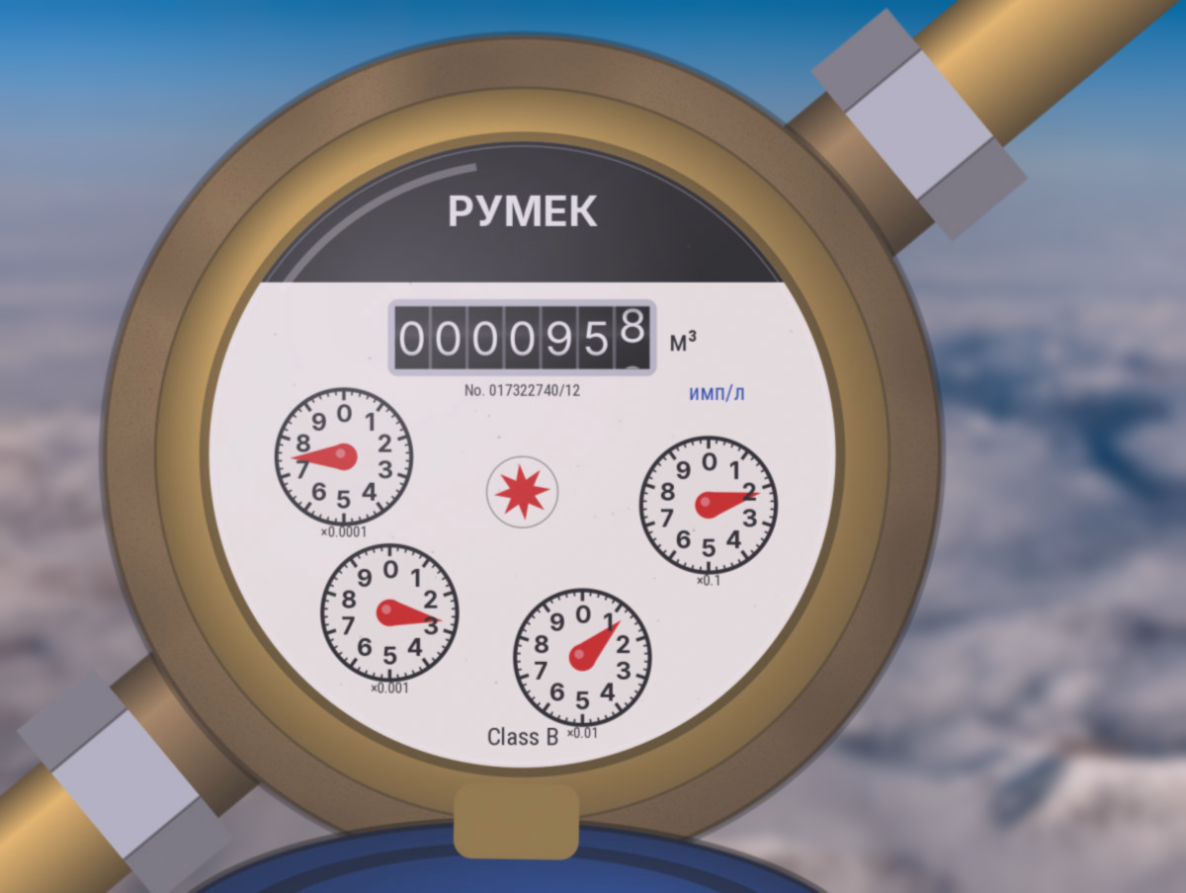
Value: m³ 958.2127
